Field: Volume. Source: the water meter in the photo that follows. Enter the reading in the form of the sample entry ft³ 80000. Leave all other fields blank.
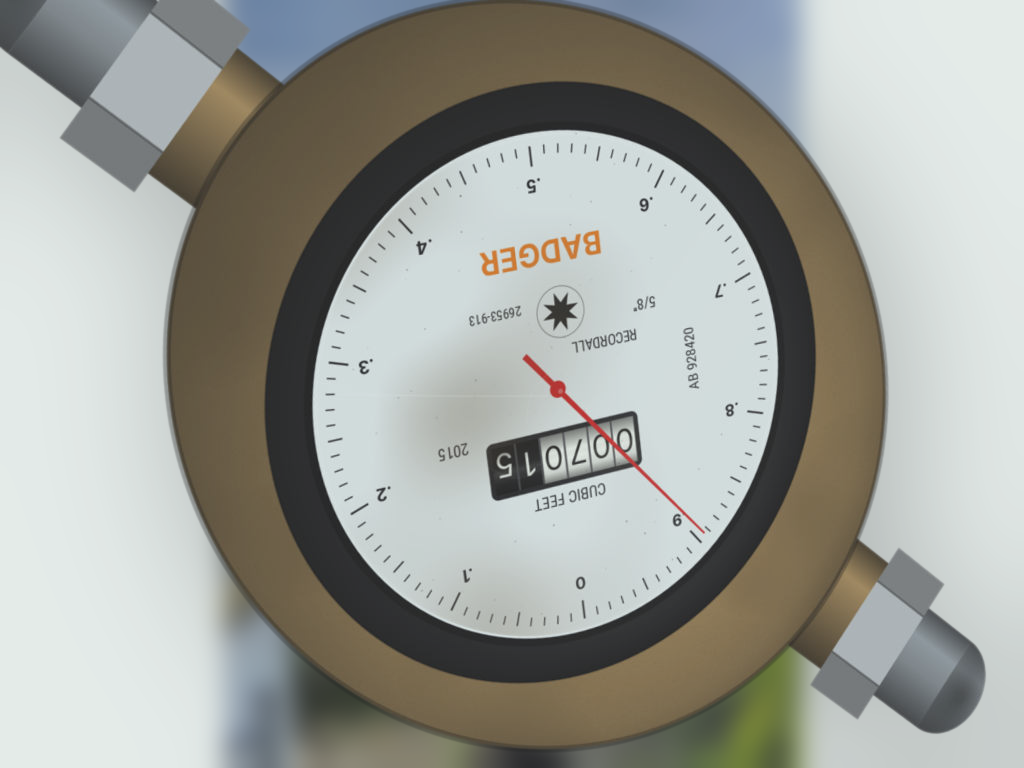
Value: ft³ 7014.89
